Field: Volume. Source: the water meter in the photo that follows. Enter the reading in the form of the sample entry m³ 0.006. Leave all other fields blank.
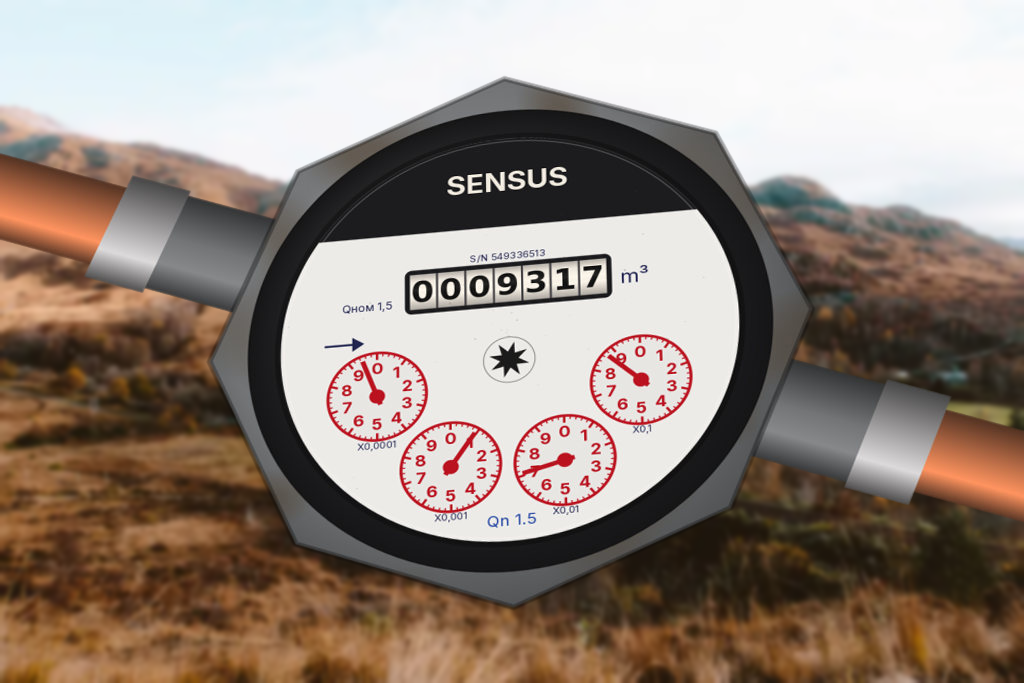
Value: m³ 9317.8709
